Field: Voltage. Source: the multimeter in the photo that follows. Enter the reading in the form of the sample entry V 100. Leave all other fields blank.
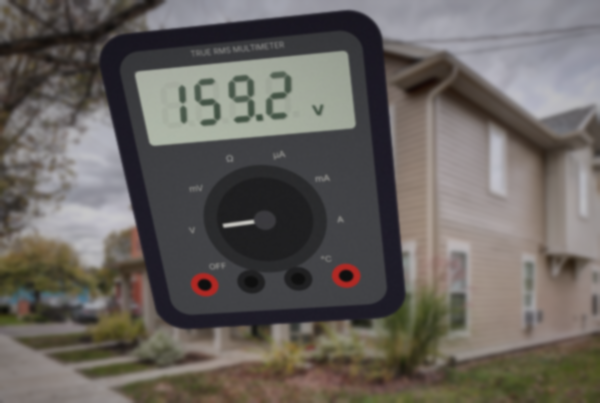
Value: V 159.2
